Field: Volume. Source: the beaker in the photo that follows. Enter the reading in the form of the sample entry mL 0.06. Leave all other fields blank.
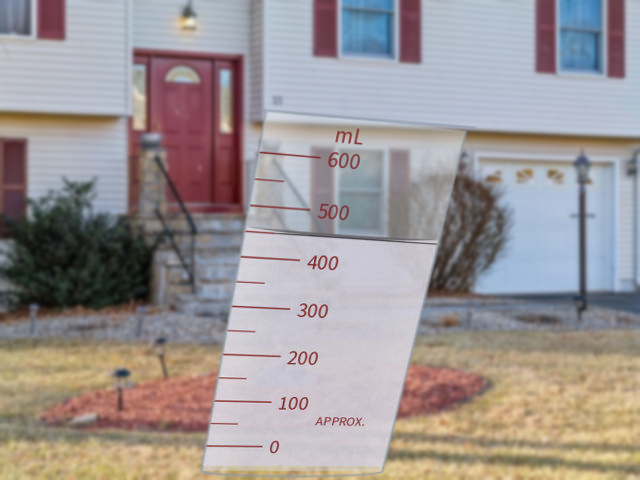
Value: mL 450
